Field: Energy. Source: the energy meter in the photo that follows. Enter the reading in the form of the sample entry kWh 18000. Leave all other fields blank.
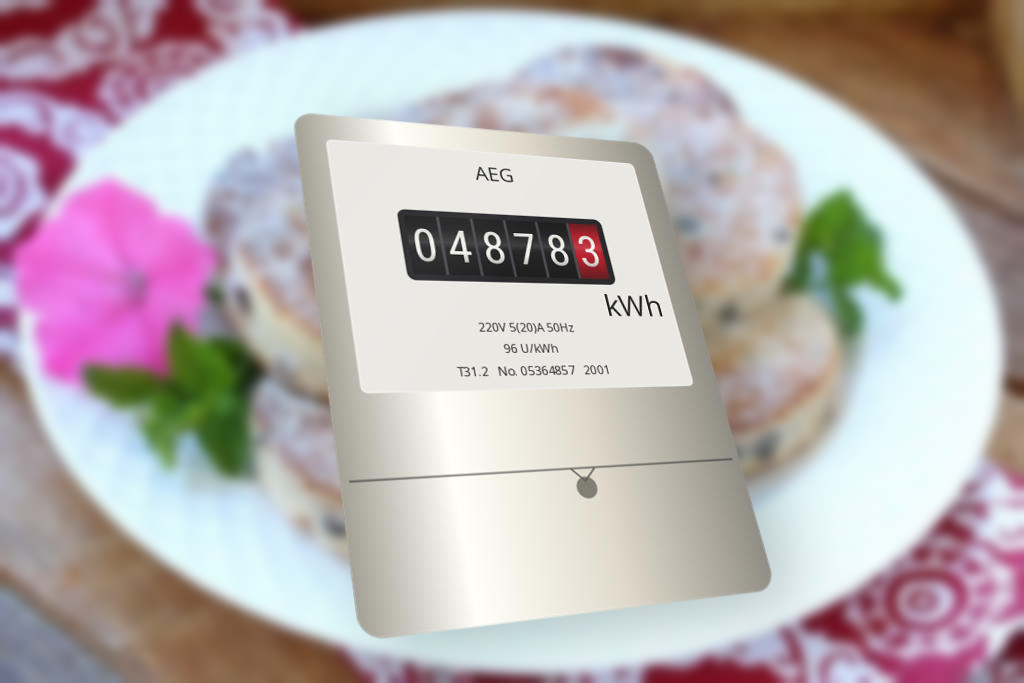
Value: kWh 4878.3
